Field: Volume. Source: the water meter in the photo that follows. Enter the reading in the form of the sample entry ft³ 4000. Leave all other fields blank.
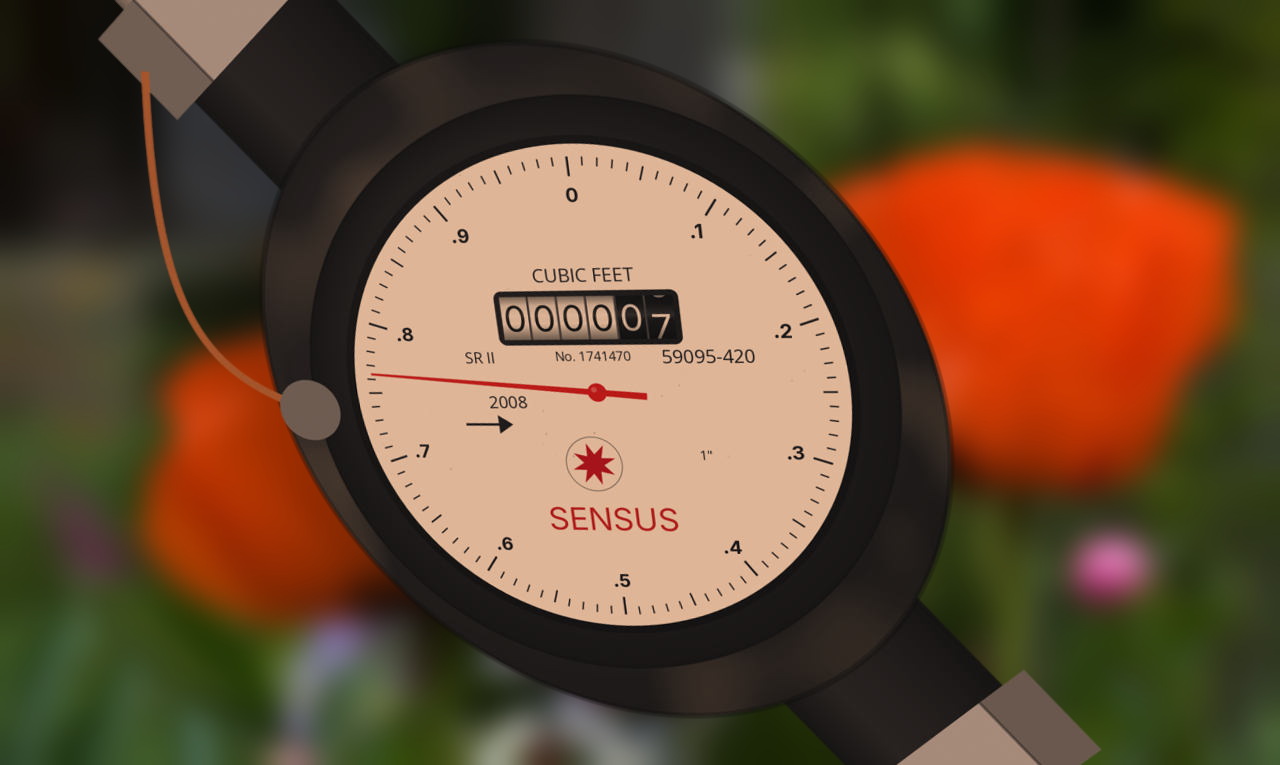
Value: ft³ 6.76
